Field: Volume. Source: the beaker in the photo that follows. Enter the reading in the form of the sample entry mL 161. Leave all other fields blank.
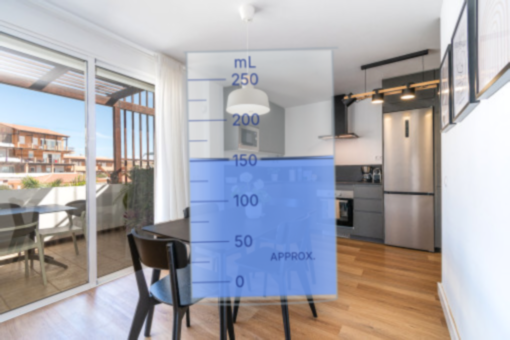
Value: mL 150
